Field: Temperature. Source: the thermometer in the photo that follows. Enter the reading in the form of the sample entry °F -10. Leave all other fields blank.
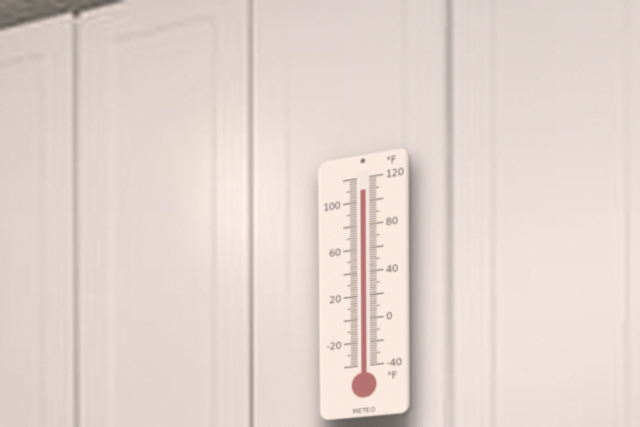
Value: °F 110
